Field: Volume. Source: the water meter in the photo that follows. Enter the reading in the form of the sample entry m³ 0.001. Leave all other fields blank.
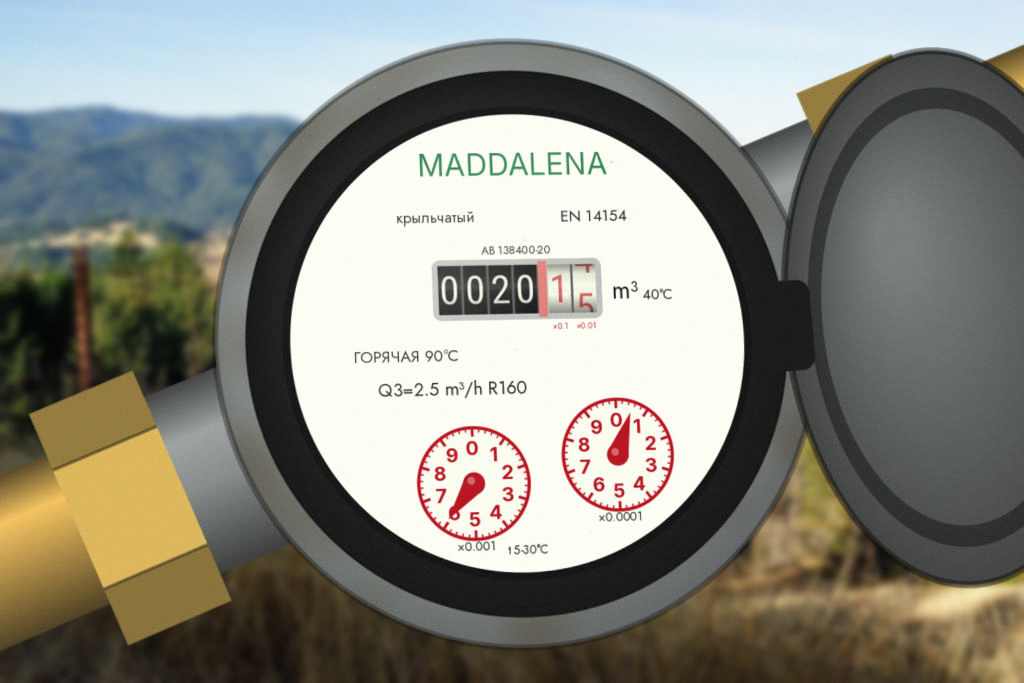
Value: m³ 20.1460
